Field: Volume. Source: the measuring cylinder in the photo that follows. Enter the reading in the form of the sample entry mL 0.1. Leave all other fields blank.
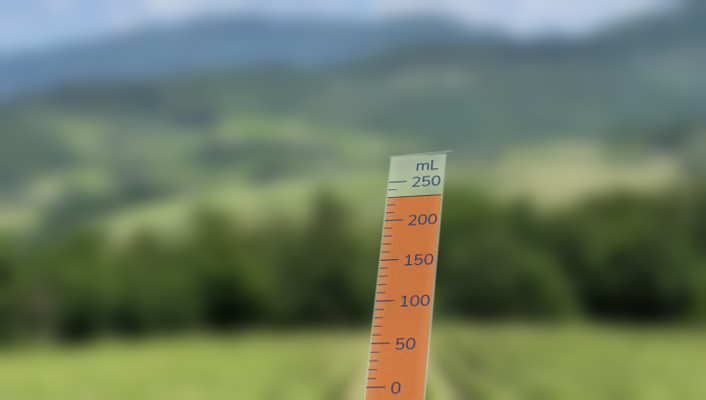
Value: mL 230
